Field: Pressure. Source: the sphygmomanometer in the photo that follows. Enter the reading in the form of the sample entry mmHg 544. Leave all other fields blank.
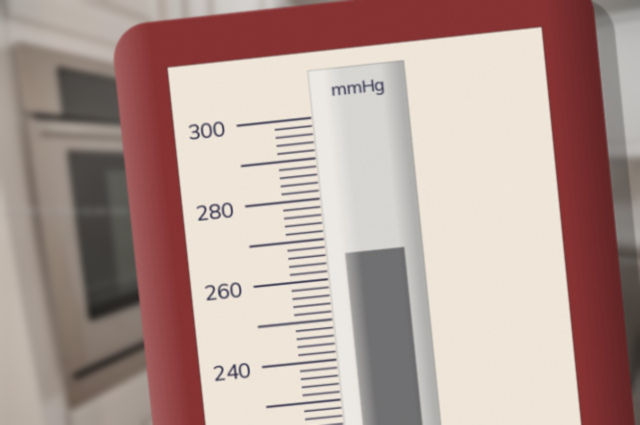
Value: mmHg 266
